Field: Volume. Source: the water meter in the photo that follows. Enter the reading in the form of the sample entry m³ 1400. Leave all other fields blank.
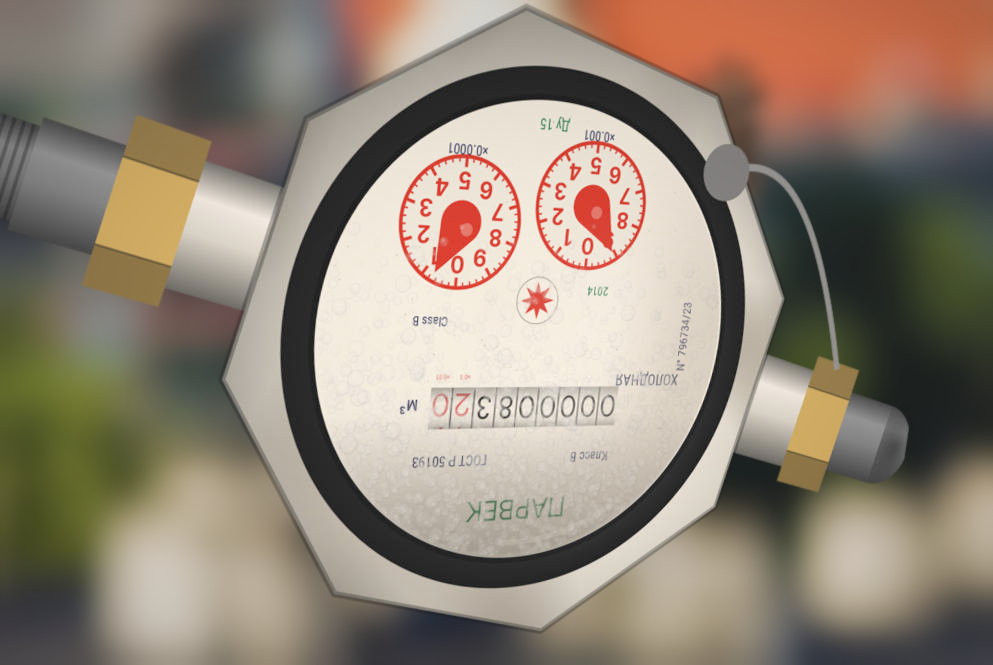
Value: m³ 83.1990
